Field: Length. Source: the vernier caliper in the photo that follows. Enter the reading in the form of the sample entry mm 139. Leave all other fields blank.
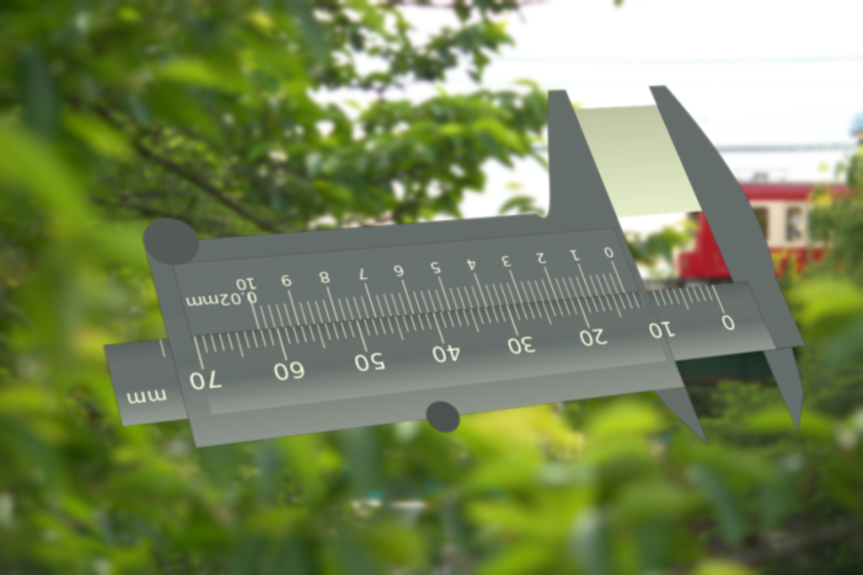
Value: mm 13.2
